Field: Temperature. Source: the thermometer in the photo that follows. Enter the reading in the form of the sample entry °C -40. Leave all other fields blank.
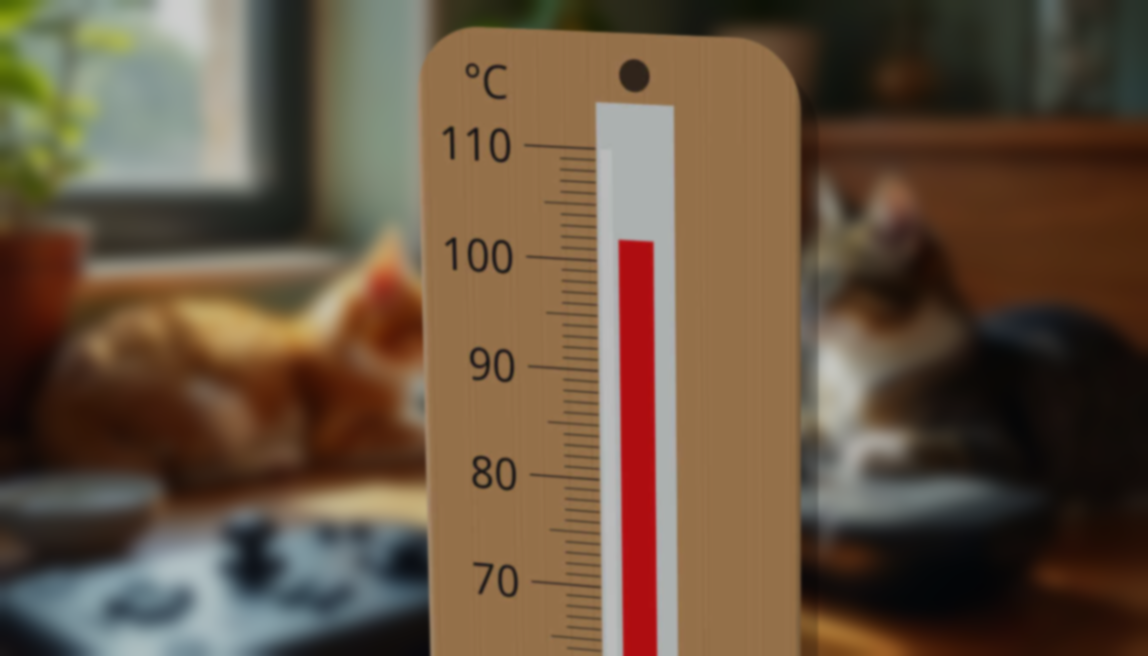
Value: °C 102
